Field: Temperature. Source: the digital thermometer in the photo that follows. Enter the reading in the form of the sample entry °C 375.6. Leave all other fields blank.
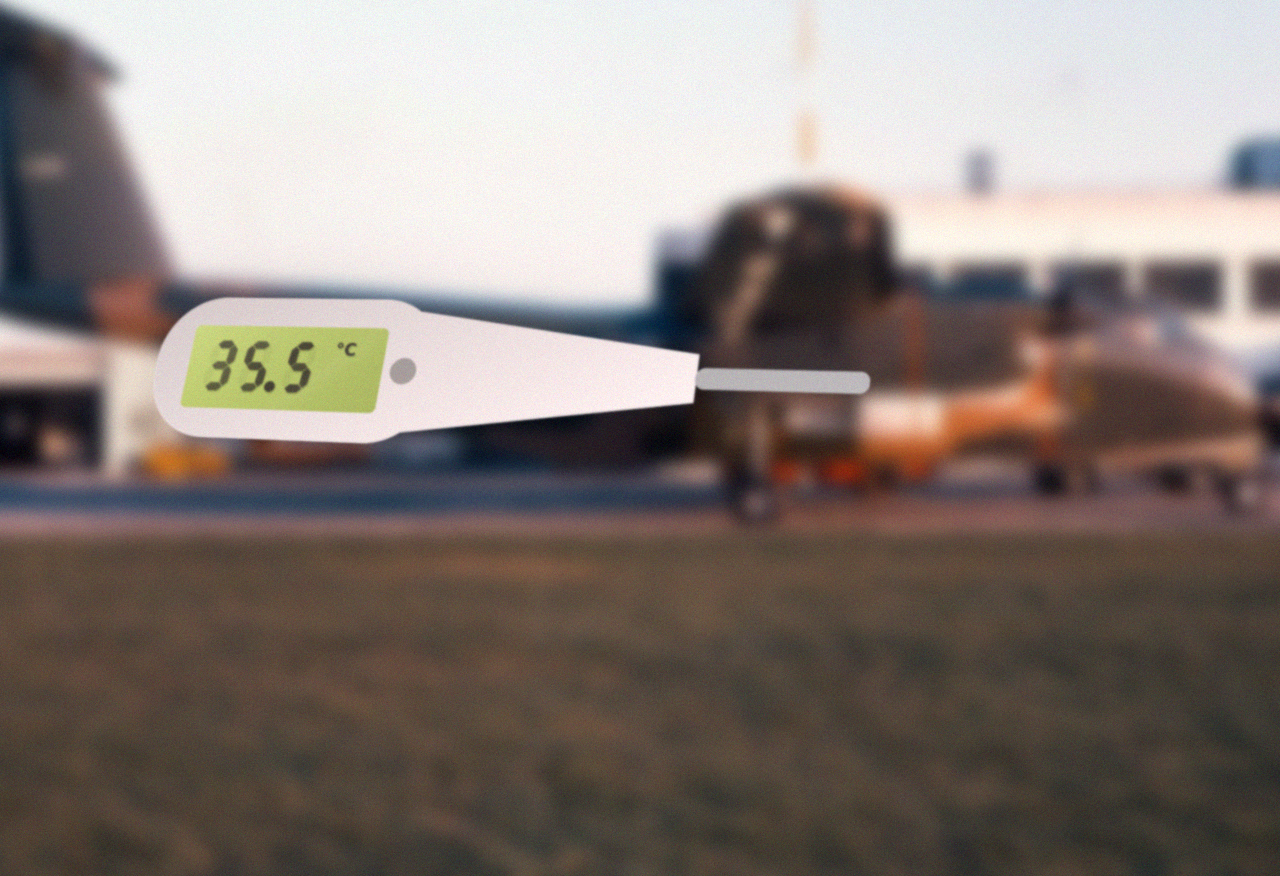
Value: °C 35.5
